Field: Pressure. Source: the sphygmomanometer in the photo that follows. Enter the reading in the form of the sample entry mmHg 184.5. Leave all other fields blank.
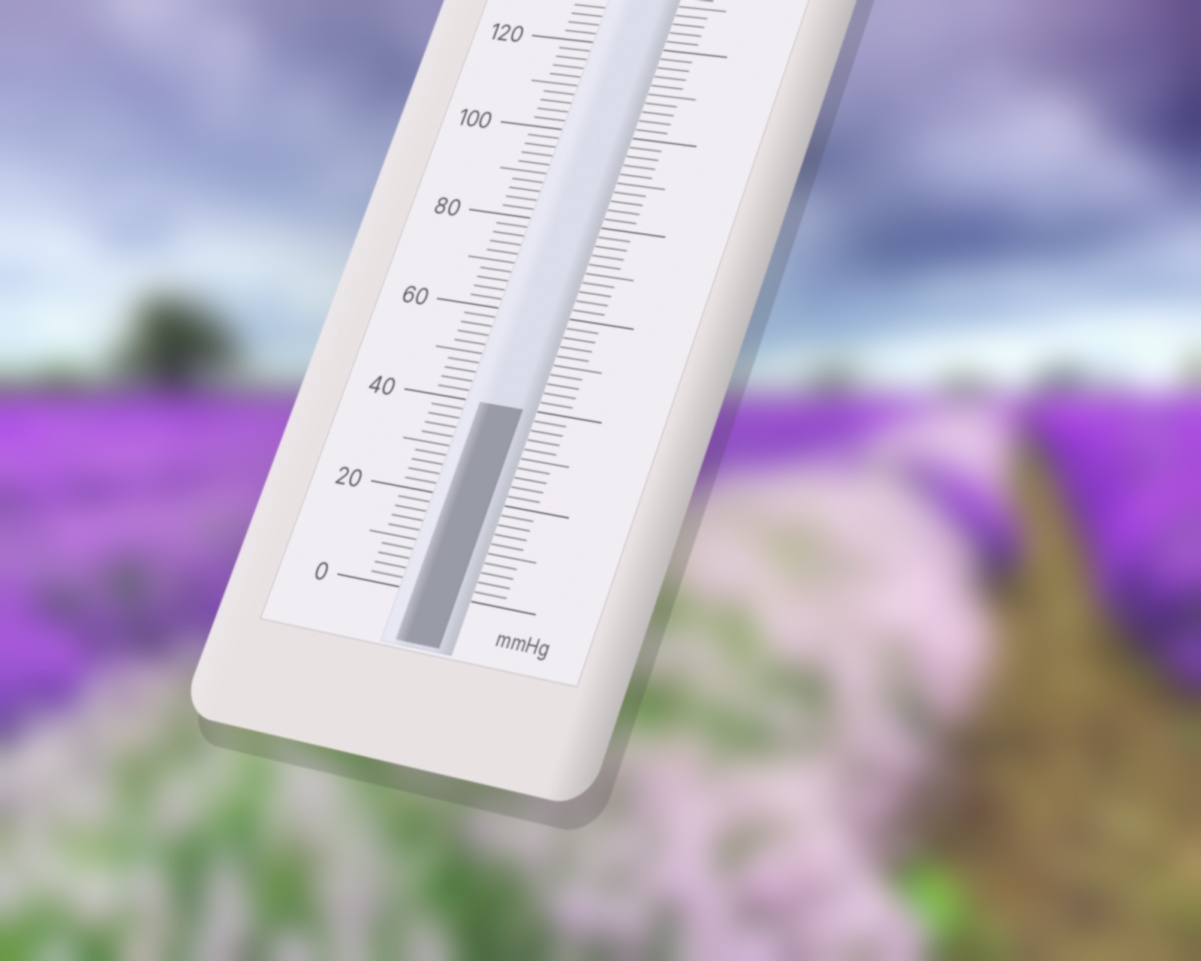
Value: mmHg 40
